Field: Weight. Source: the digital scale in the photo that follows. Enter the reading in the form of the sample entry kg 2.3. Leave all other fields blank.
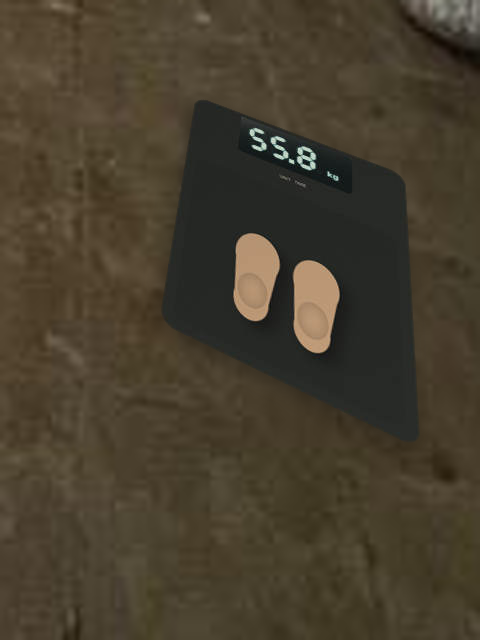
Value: kg 55.8
